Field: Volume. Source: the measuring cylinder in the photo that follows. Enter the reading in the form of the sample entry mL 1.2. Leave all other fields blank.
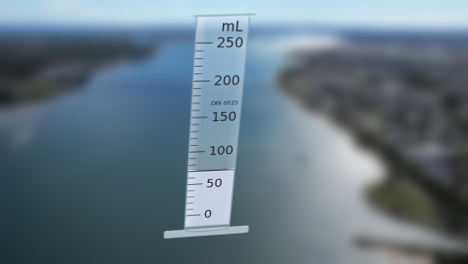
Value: mL 70
